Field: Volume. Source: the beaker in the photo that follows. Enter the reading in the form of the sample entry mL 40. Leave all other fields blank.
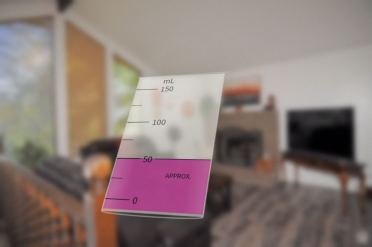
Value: mL 50
